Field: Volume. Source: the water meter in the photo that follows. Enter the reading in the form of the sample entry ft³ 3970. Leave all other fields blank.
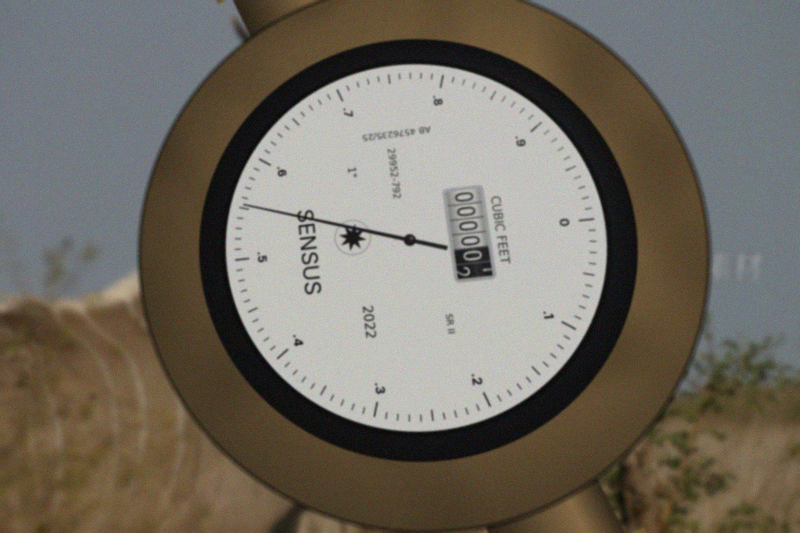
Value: ft³ 1.55
